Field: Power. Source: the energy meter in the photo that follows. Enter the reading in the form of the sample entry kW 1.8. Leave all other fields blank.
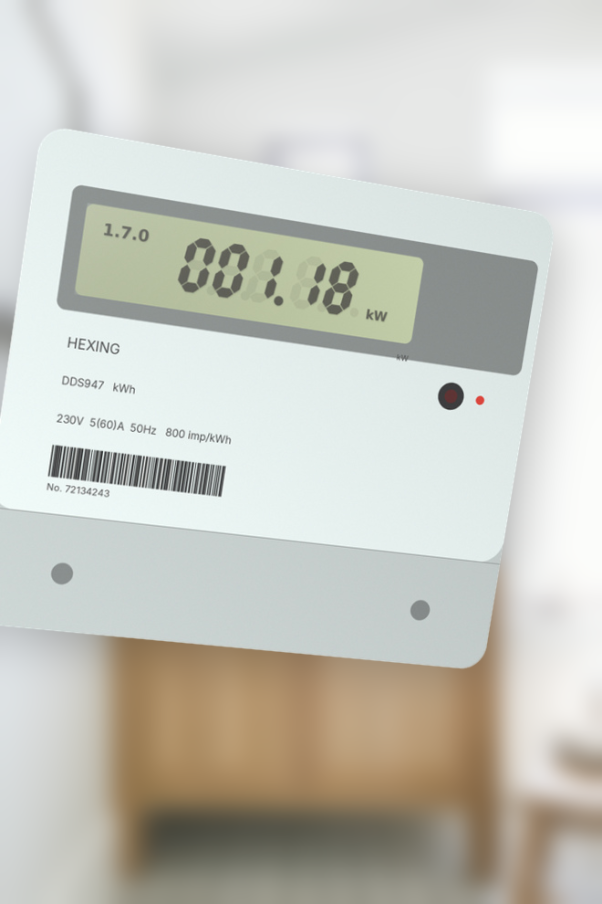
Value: kW 1.18
